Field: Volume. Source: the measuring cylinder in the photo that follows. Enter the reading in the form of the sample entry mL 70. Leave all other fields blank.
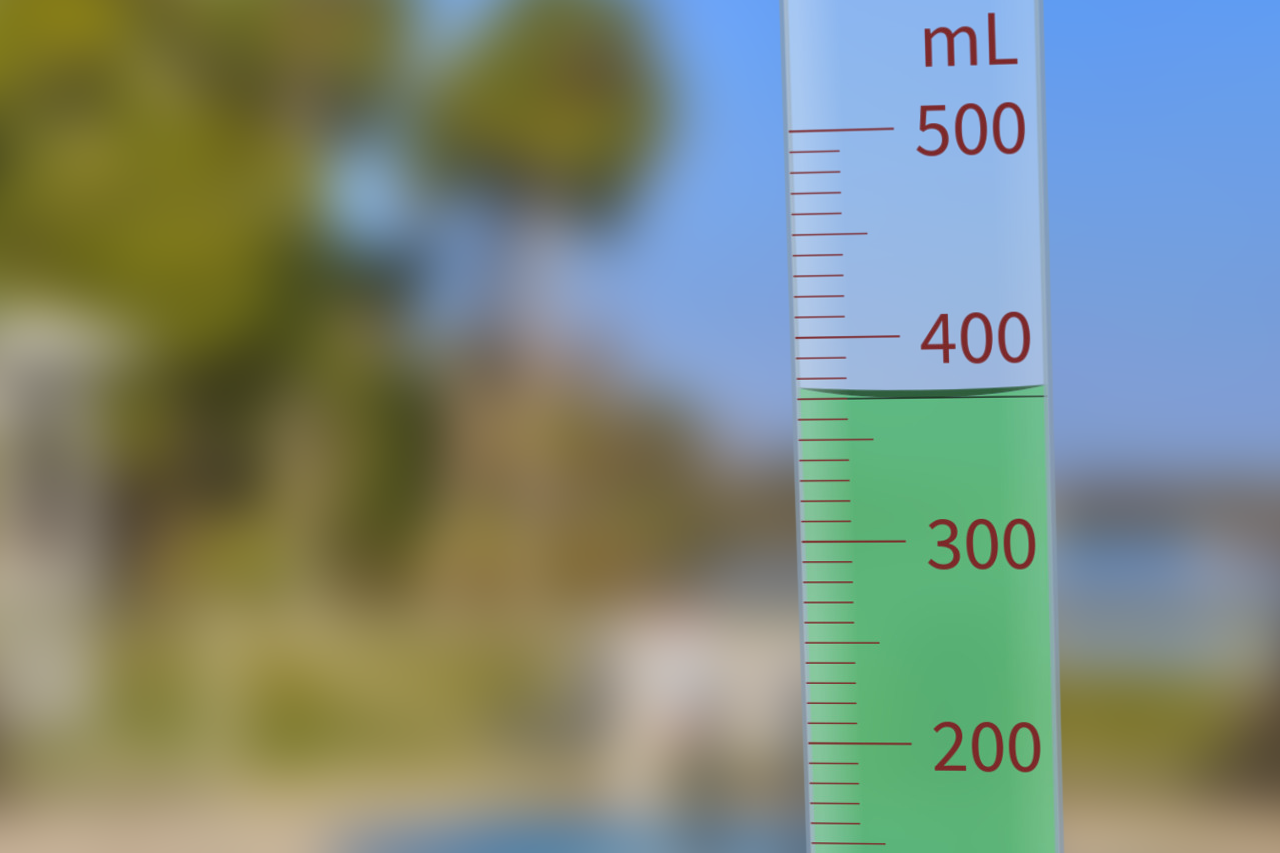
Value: mL 370
